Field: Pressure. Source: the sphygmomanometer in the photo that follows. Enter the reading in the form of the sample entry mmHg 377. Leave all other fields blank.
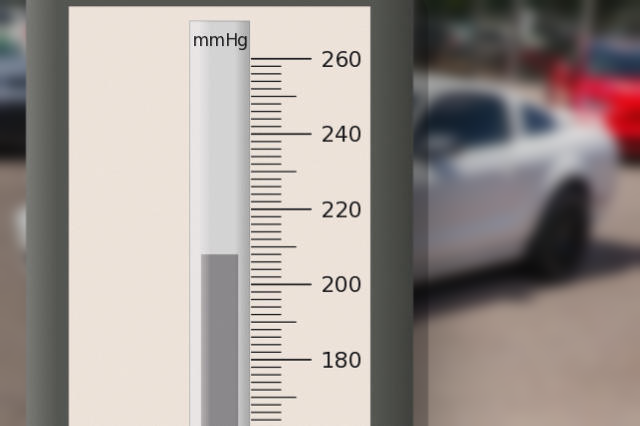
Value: mmHg 208
